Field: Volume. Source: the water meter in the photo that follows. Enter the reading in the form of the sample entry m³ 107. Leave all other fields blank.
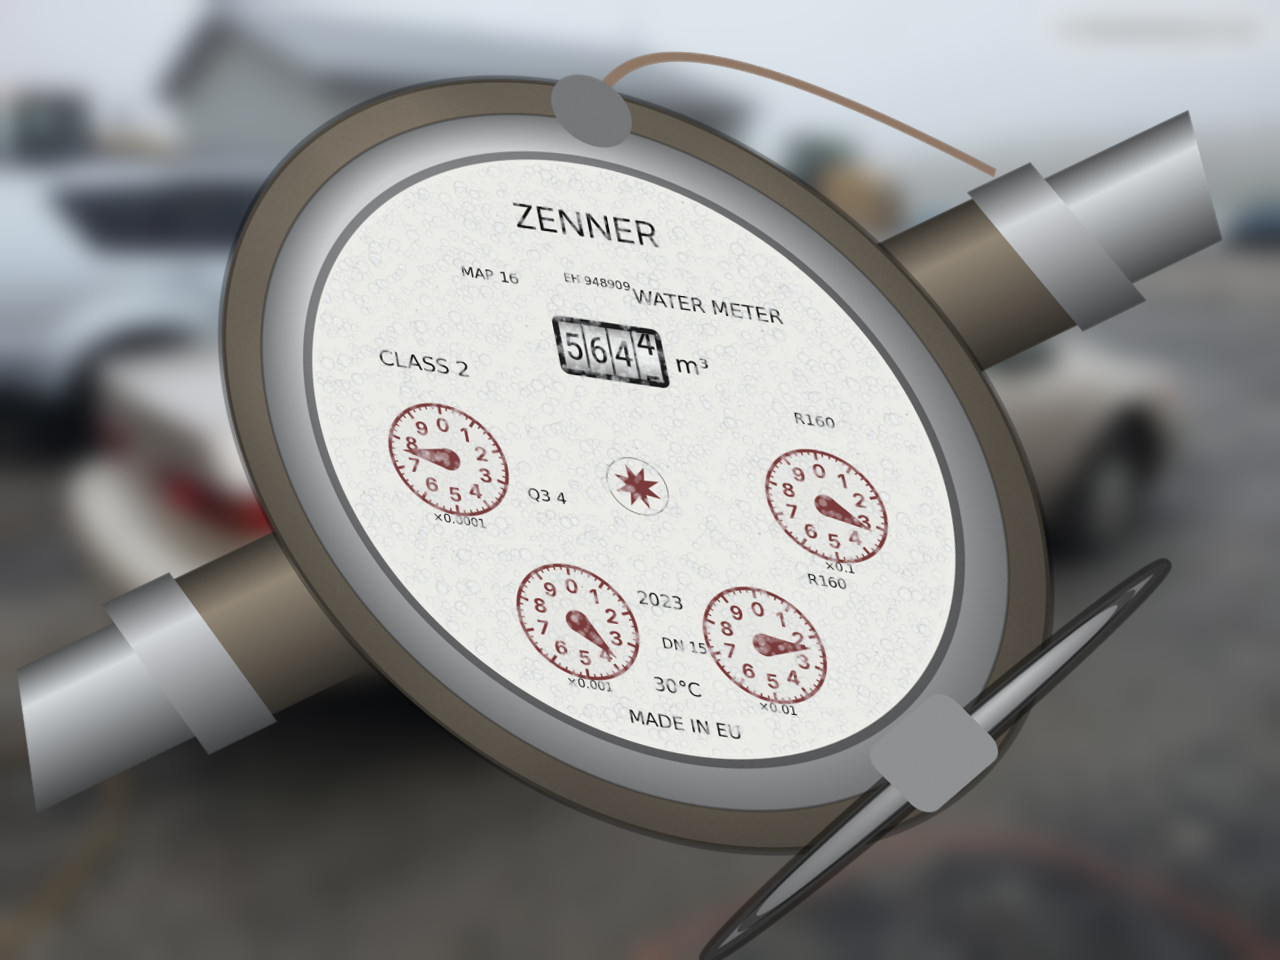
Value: m³ 5644.3237
